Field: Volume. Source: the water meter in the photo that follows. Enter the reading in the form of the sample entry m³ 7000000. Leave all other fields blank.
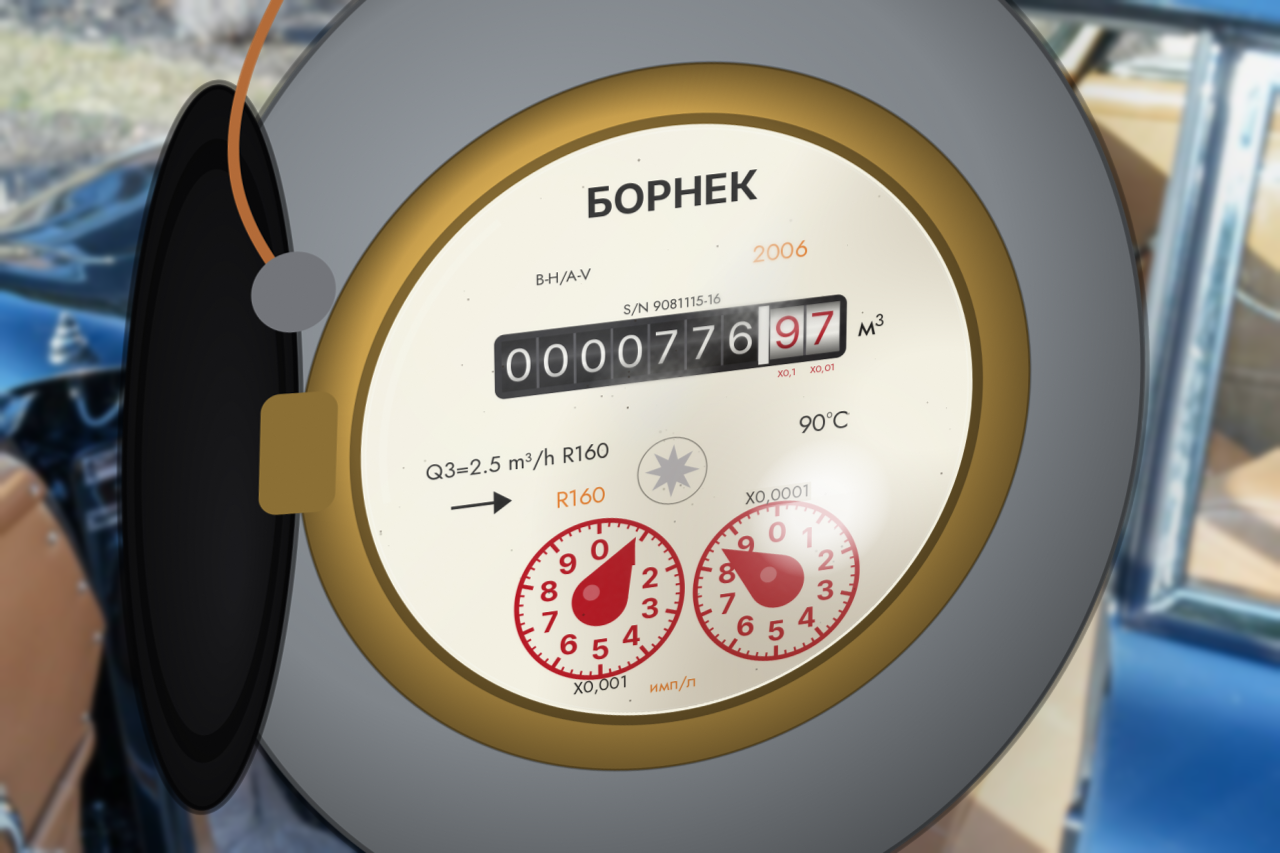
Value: m³ 776.9708
